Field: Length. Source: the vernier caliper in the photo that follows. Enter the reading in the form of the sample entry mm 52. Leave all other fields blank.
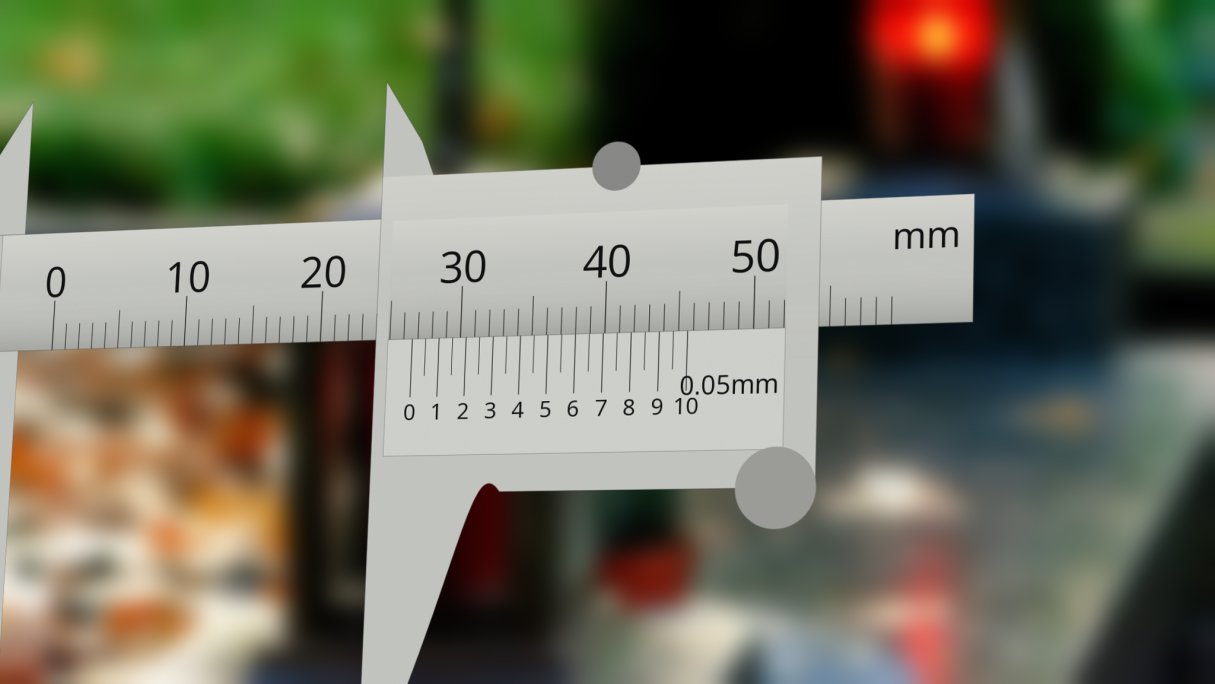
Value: mm 26.6
